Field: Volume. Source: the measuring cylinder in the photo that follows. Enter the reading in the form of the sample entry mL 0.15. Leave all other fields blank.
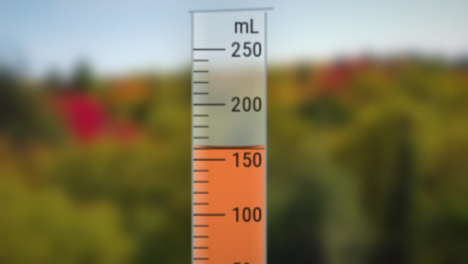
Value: mL 160
